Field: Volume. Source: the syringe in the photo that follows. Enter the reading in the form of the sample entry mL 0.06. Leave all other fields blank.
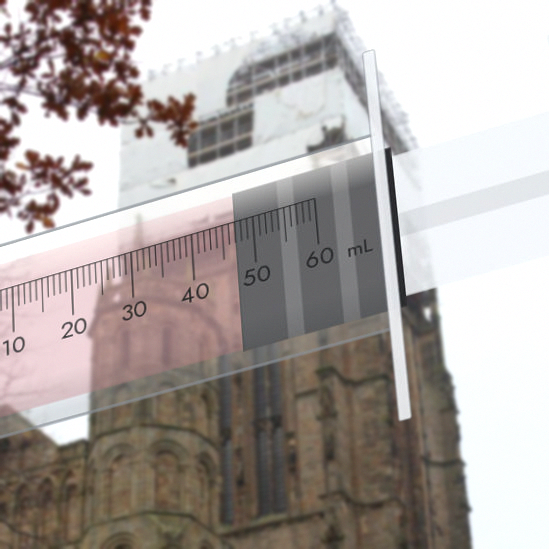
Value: mL 47
